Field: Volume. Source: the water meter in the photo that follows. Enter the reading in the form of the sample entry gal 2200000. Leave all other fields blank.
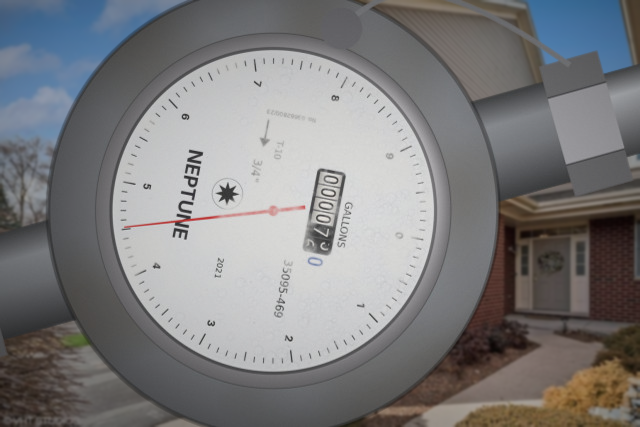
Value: gal 754.5
